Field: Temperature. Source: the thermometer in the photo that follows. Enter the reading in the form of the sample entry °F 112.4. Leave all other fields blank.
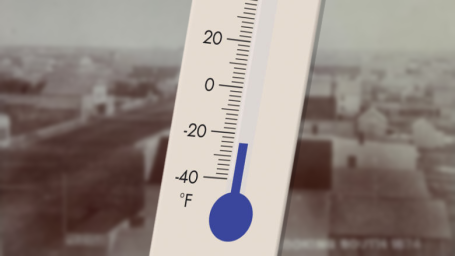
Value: °F -24
